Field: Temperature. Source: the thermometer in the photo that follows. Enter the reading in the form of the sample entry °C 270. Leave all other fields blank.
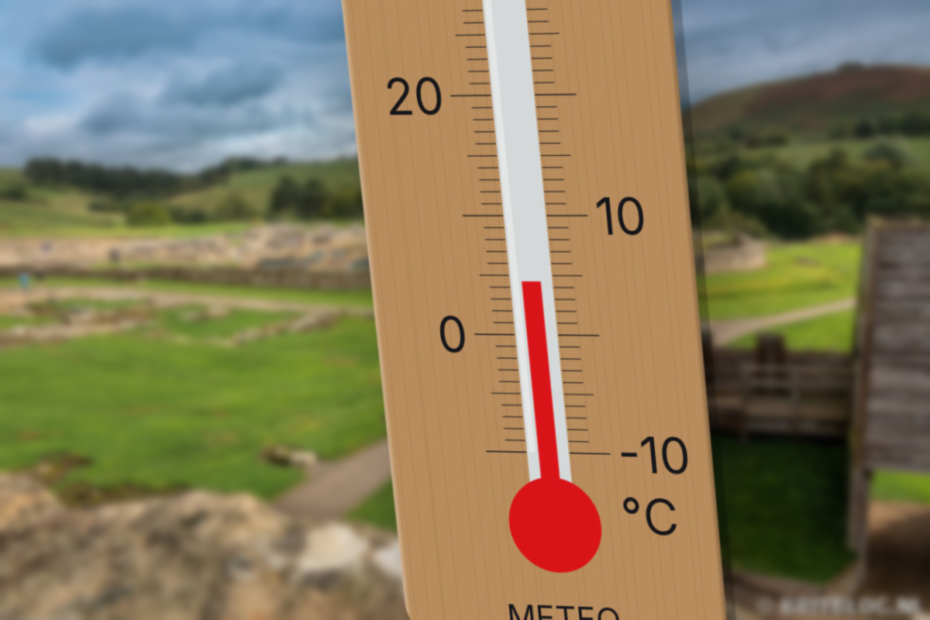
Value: °C 4.5
